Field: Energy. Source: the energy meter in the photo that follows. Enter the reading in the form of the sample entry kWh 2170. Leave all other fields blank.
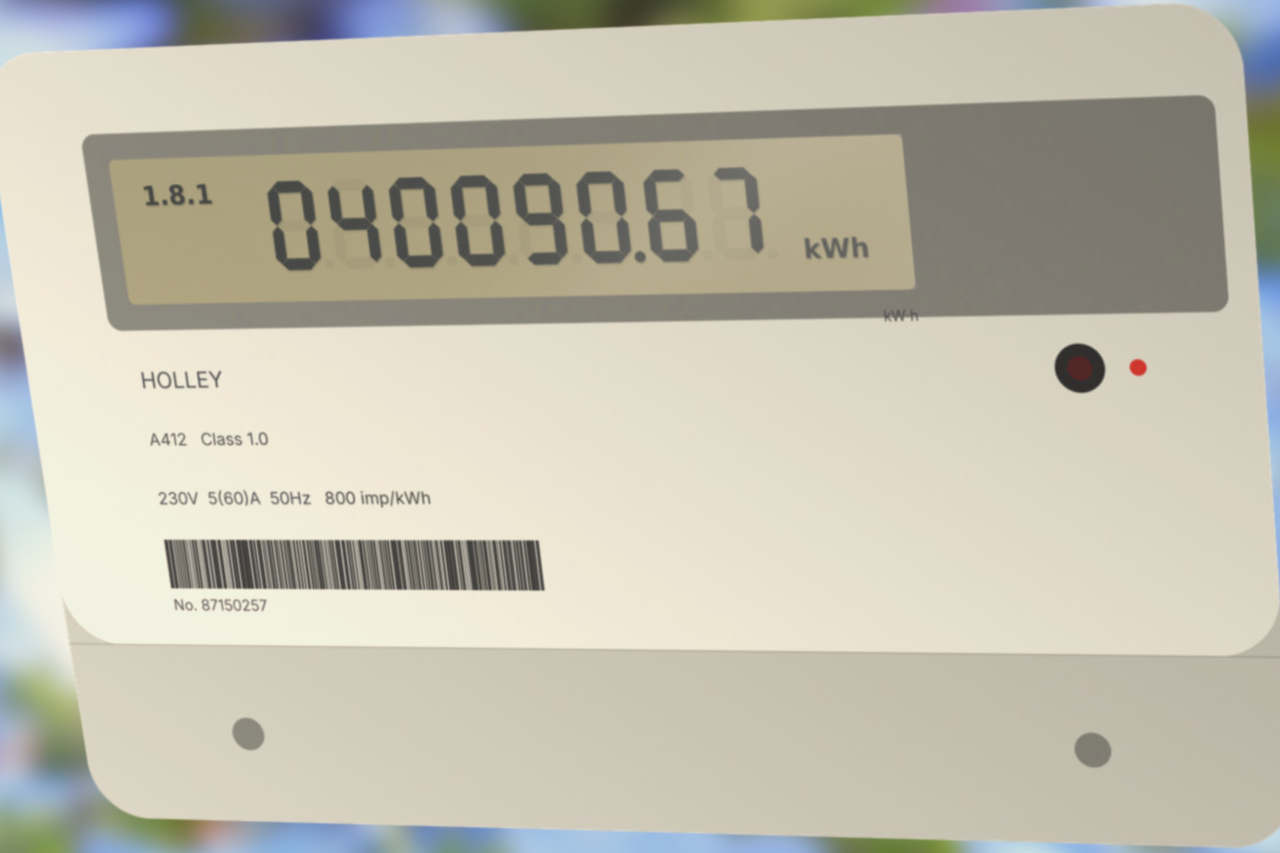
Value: kWh 40090.67
